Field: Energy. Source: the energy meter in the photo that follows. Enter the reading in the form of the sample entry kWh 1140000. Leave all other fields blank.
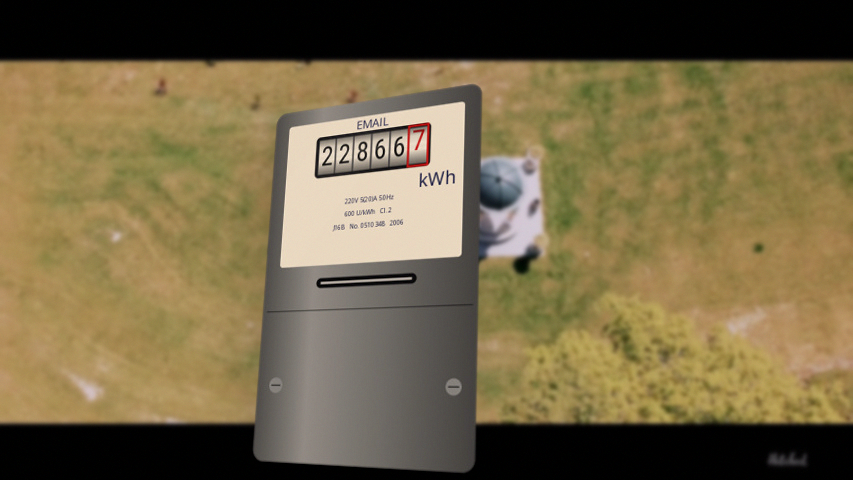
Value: kWh 22866.7
